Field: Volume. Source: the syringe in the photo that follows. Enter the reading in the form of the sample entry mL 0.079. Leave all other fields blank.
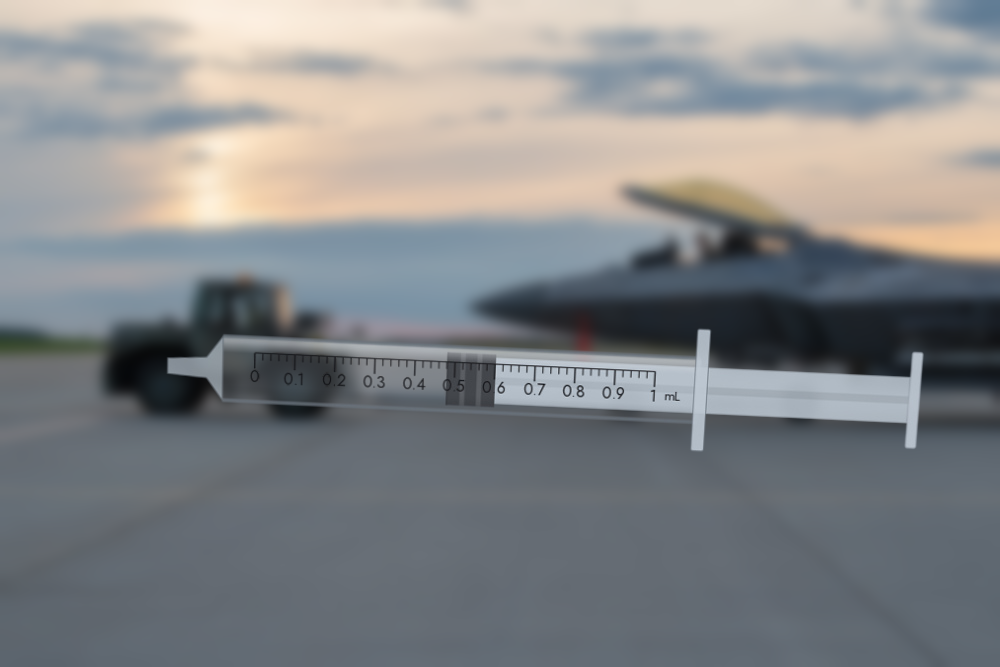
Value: mL 0.48
